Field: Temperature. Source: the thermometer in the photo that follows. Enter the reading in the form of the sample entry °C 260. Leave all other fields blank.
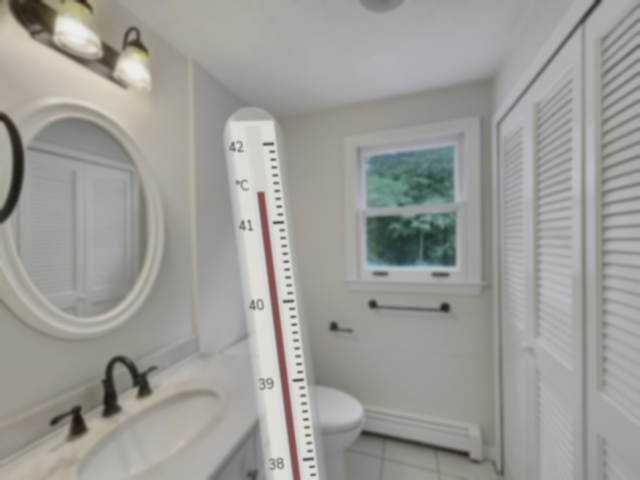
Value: °C 41.4
